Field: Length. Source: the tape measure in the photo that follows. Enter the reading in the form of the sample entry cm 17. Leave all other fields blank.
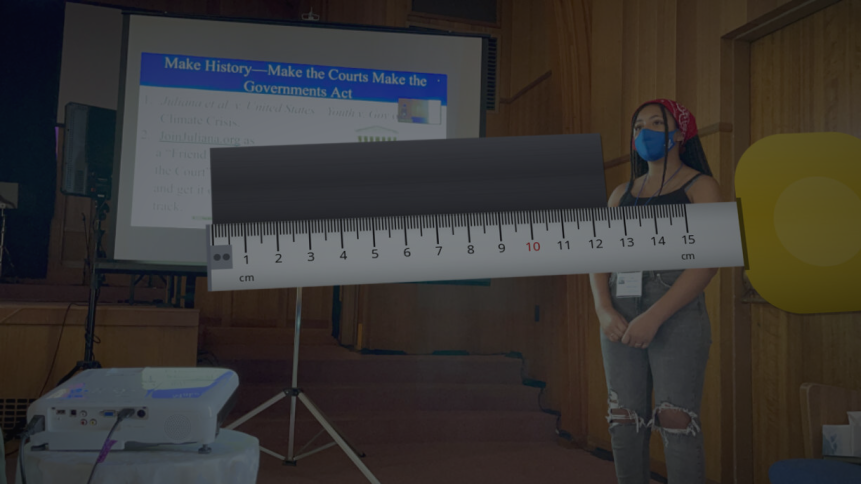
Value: cm 12.5
